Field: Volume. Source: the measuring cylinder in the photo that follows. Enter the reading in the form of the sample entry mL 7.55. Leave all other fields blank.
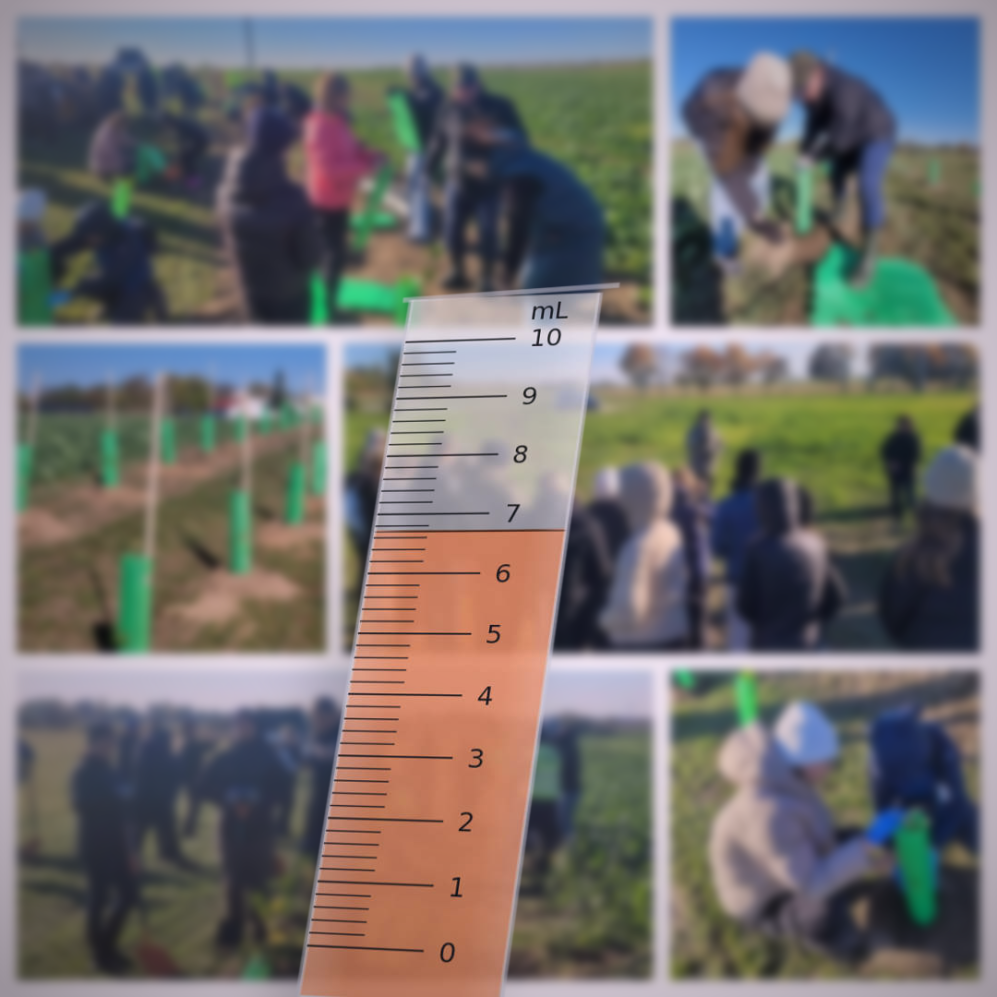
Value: mL 6.7
